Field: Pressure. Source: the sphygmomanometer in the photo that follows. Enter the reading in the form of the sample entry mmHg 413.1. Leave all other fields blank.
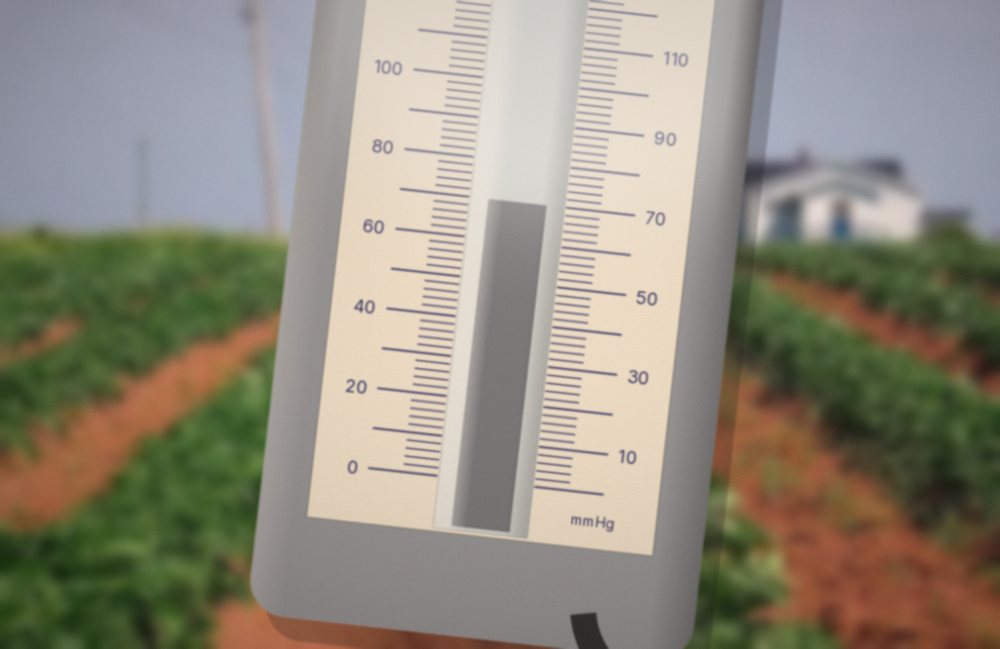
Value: mmHg 70
